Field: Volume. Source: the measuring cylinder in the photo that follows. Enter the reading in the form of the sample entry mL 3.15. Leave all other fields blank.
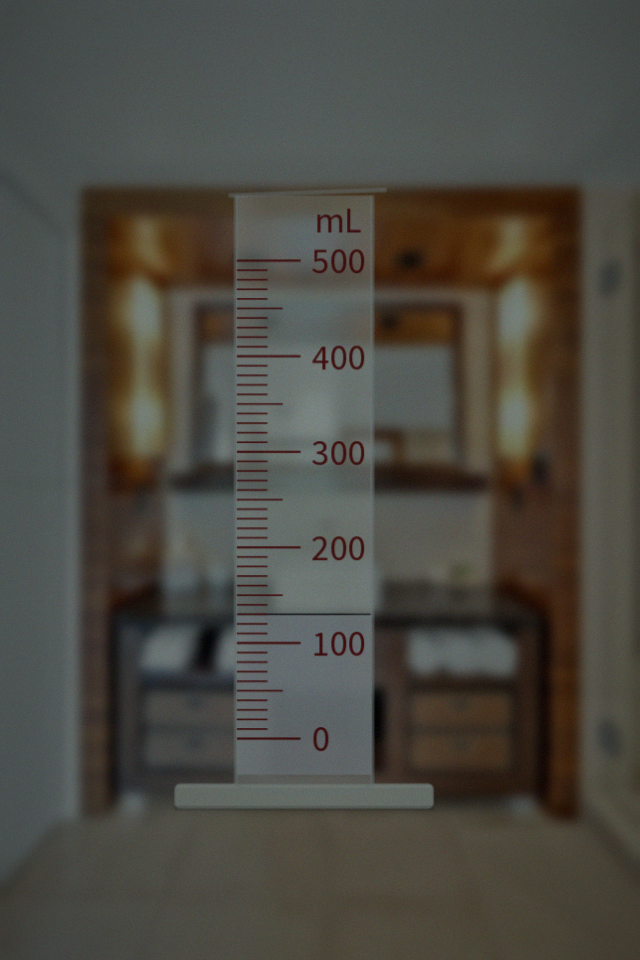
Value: mL 130
